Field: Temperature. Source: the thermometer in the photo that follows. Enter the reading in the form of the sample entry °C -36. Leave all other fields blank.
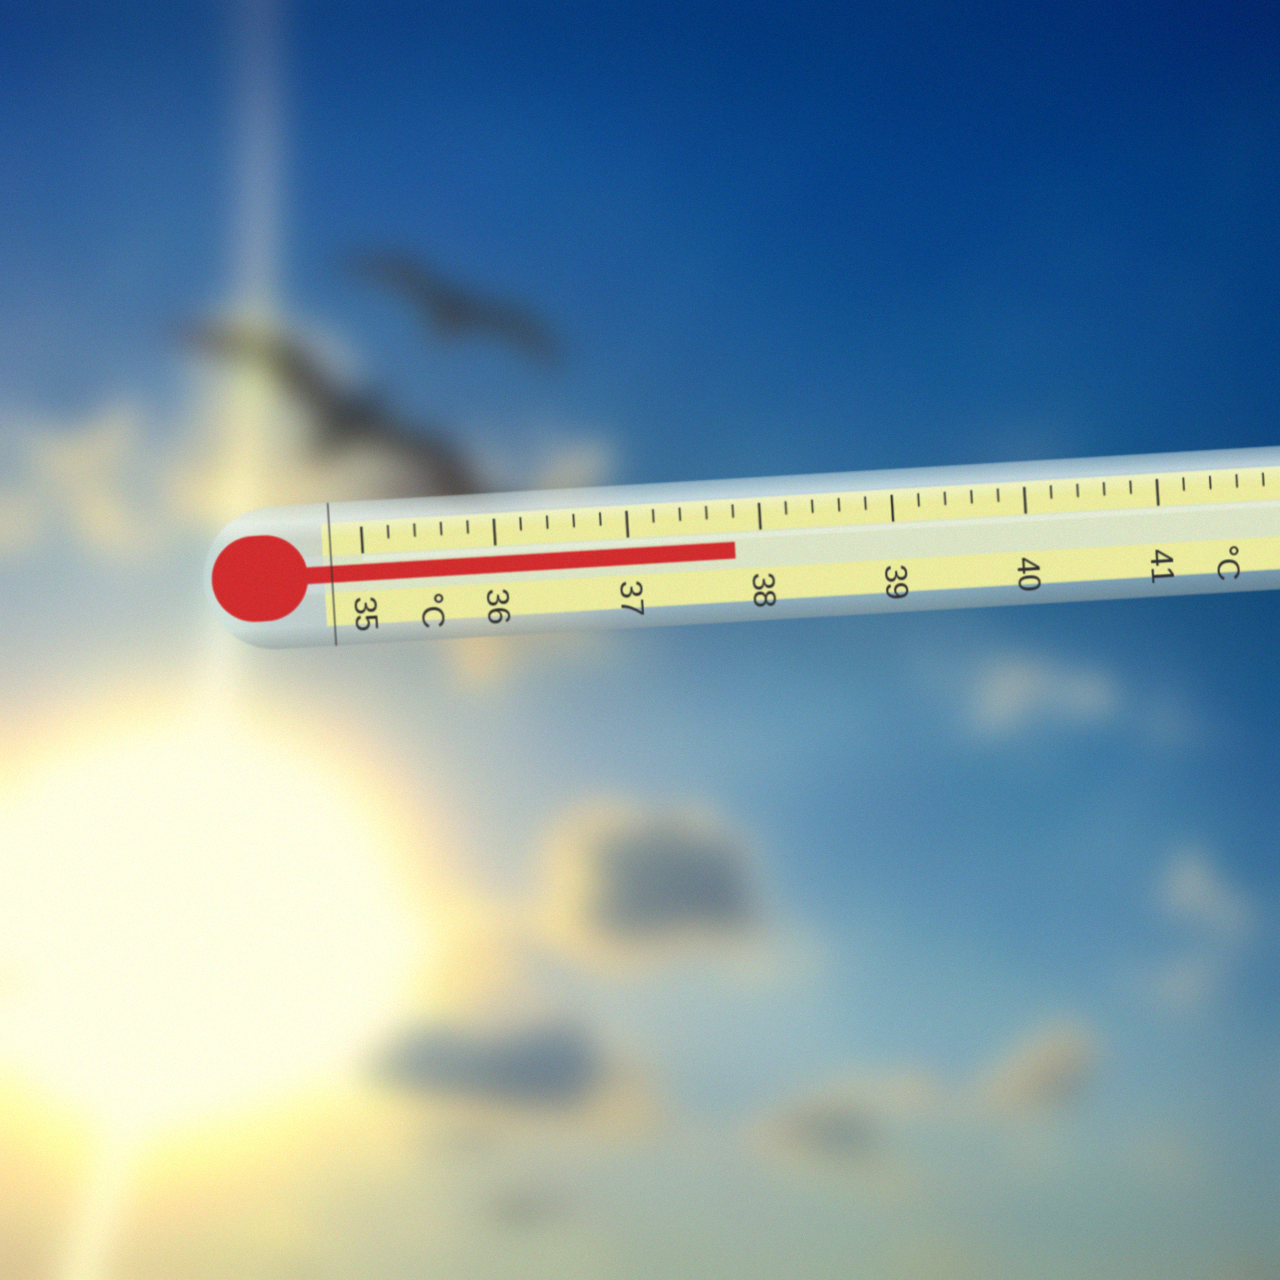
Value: °C 37.8
